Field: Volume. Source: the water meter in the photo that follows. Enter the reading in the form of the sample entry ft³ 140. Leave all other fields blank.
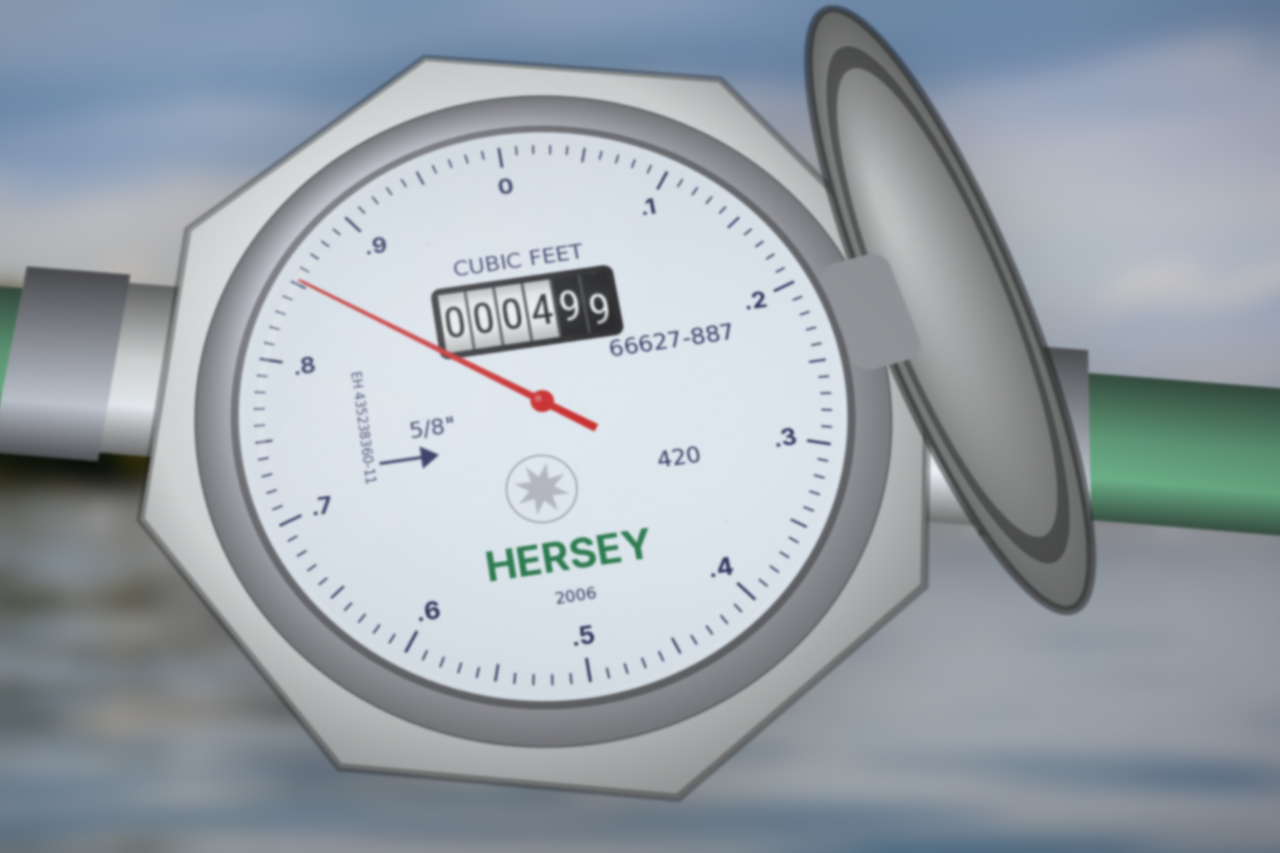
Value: ft³ 498.85
